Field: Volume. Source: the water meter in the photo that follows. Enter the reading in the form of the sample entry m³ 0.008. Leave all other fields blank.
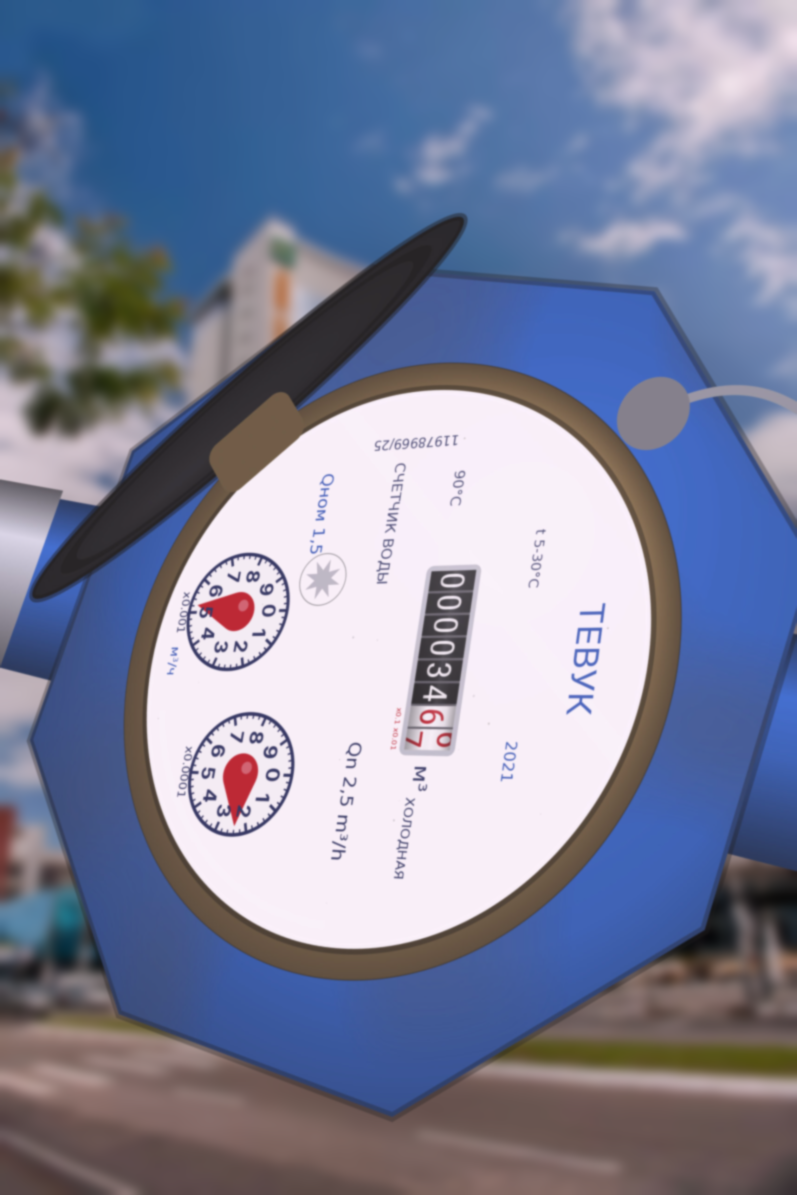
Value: m³ 34.6652
